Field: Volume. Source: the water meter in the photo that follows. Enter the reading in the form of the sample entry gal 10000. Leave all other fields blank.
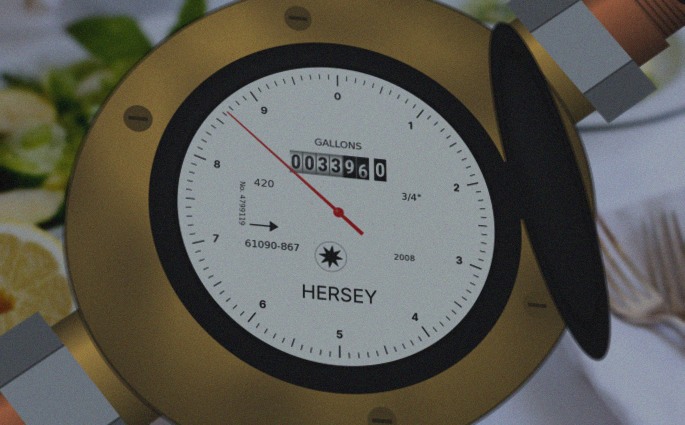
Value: gal 33958.6
